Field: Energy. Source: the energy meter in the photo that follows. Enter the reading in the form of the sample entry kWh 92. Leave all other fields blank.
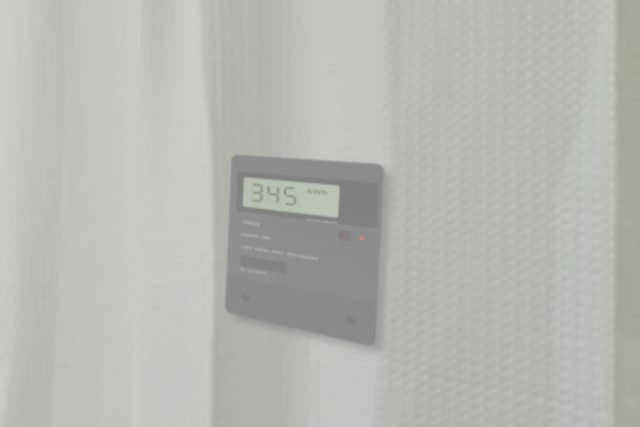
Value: kWh 345
